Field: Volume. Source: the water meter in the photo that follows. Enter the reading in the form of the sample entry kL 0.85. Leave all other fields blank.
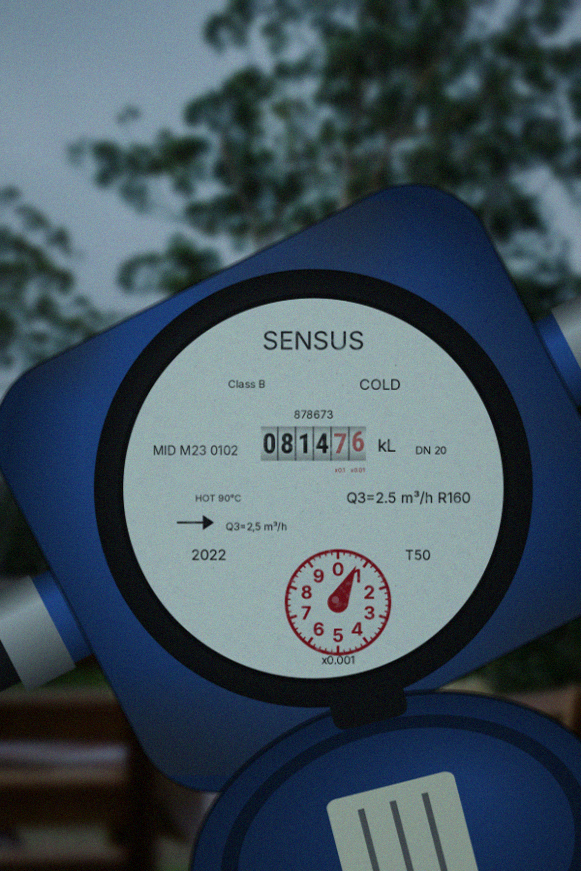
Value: kL 814.760
